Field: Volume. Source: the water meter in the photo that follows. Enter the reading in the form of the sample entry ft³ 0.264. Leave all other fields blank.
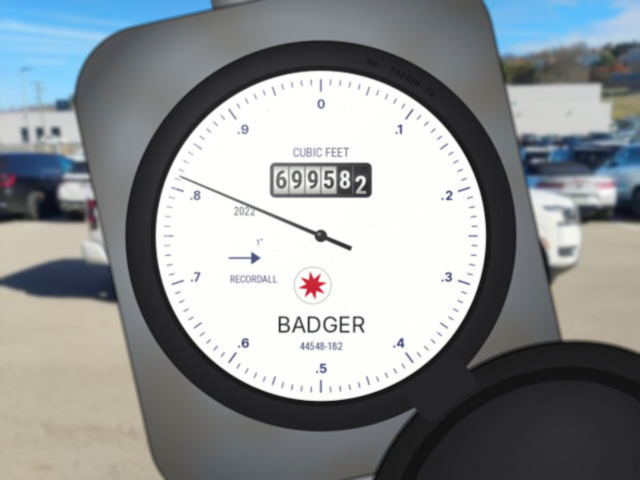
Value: ft³ 699581.81
